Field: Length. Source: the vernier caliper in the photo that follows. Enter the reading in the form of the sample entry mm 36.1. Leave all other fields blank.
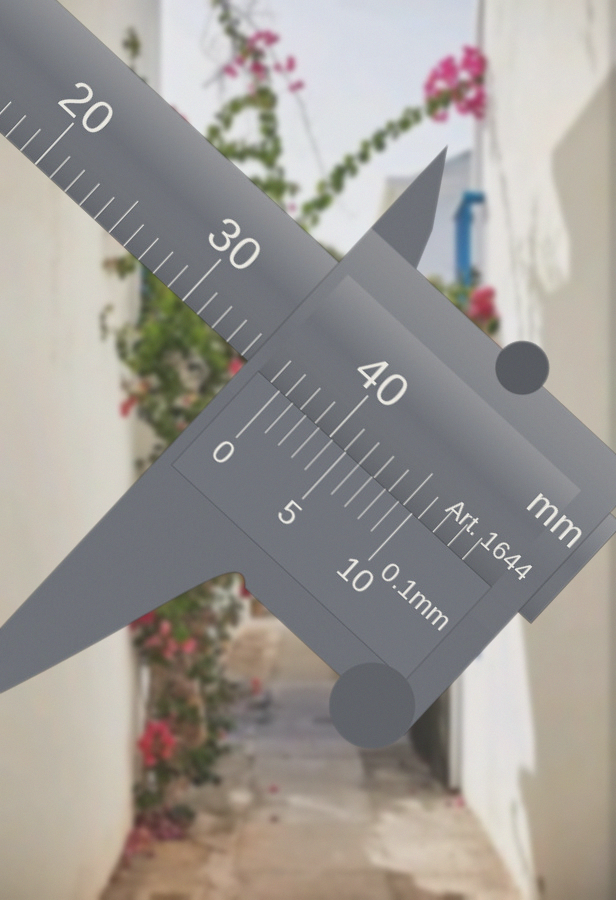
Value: mm 36.6
